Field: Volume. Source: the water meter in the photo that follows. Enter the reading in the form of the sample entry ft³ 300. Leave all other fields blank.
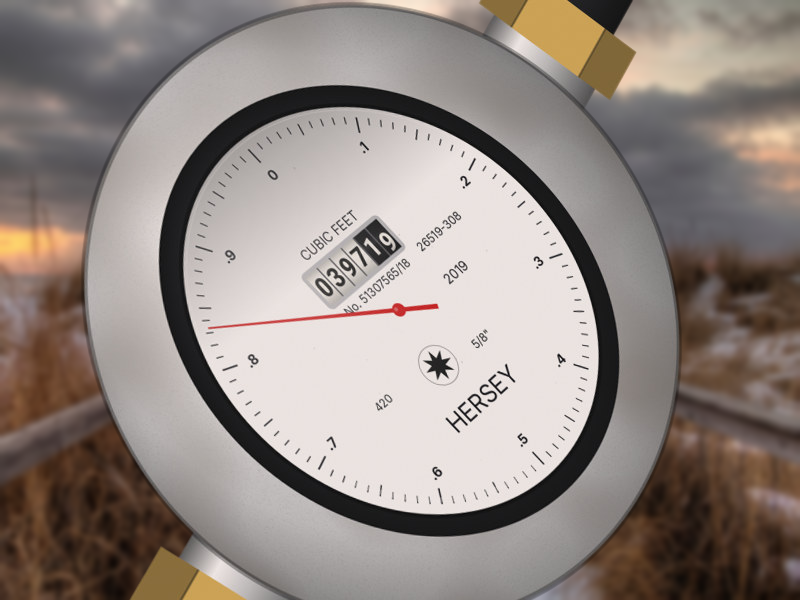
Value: ft³ 39718.83
